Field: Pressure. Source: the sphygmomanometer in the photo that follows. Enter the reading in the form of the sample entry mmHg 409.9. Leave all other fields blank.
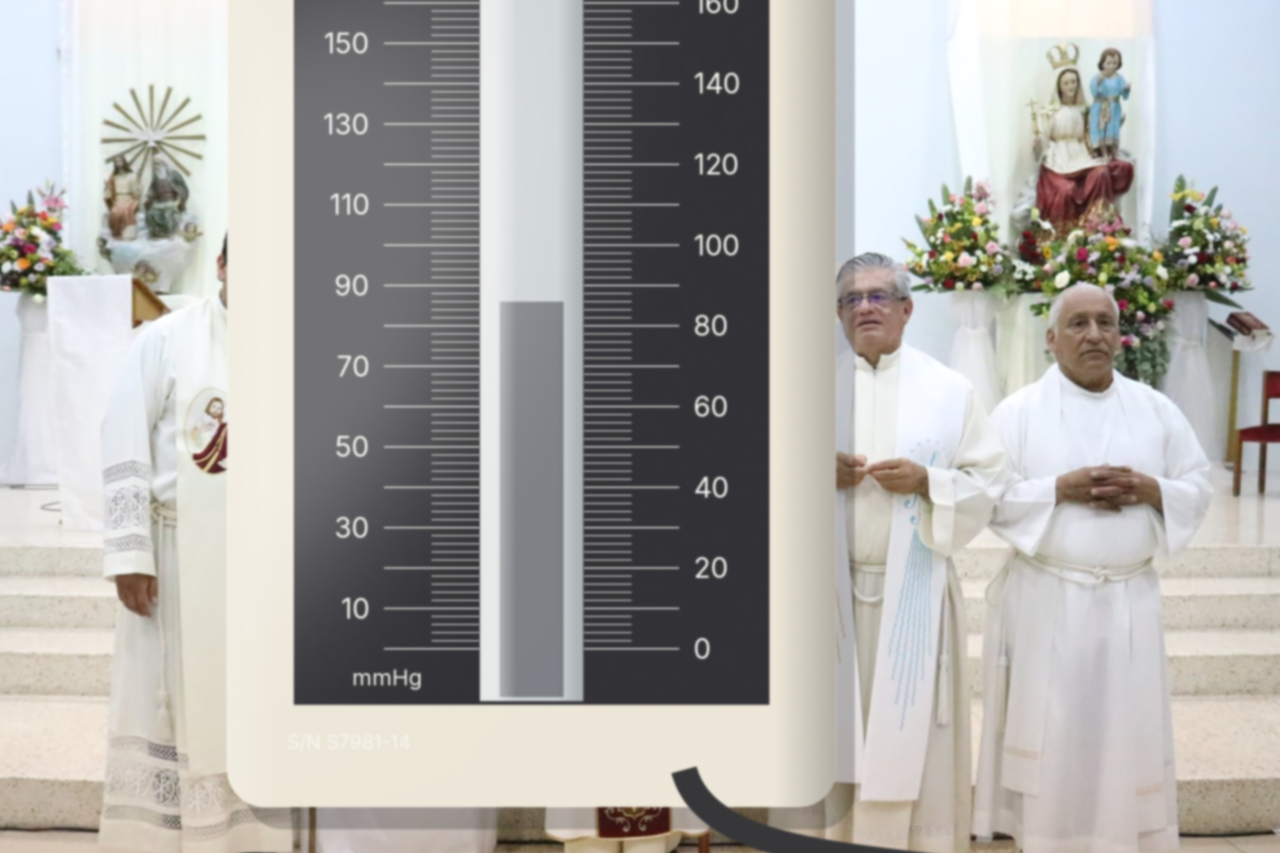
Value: mmHg 86
